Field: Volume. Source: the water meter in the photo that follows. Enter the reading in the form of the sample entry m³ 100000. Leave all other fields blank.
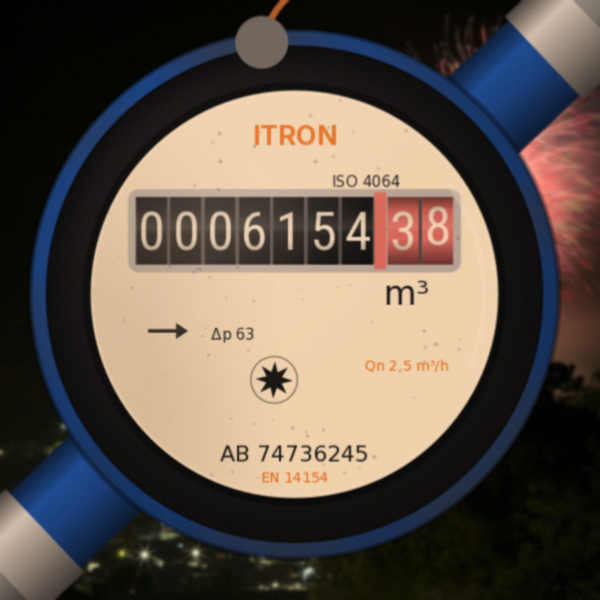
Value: m³ 6154.38
